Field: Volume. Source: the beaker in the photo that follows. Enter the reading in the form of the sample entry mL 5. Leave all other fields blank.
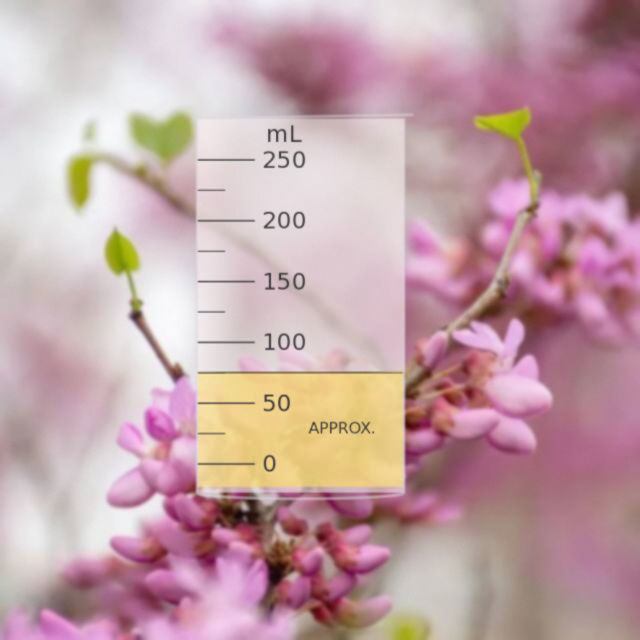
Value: mL 75
